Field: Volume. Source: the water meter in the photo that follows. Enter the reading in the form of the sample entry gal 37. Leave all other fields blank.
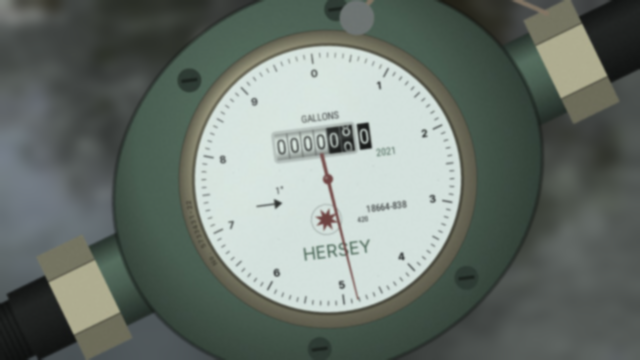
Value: gal 84.8
